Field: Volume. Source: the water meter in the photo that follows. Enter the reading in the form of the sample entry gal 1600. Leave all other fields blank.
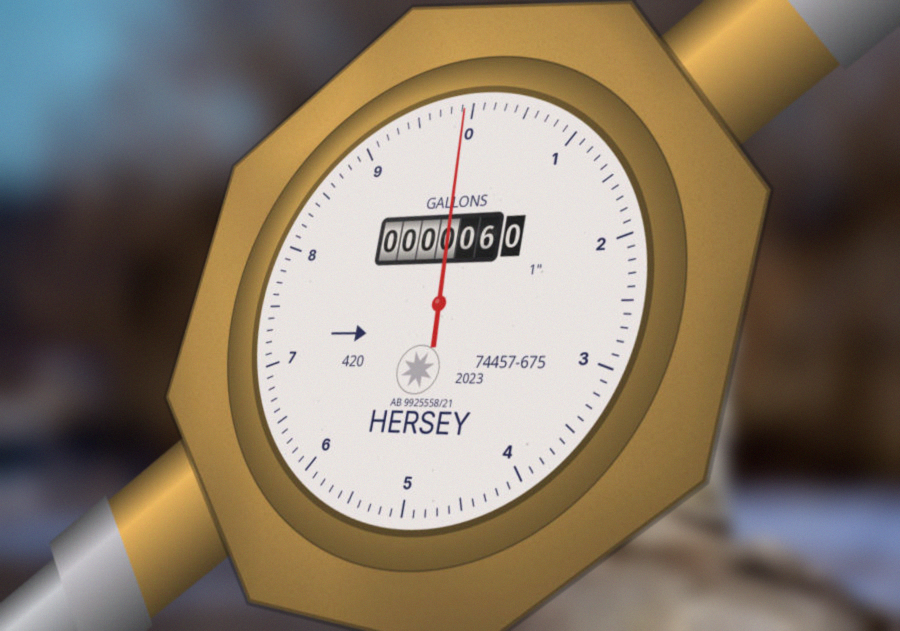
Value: gal 59.9
